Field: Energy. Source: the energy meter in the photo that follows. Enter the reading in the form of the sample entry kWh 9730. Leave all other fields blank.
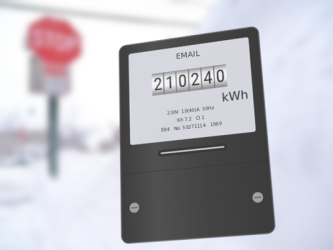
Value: kWh 210240
